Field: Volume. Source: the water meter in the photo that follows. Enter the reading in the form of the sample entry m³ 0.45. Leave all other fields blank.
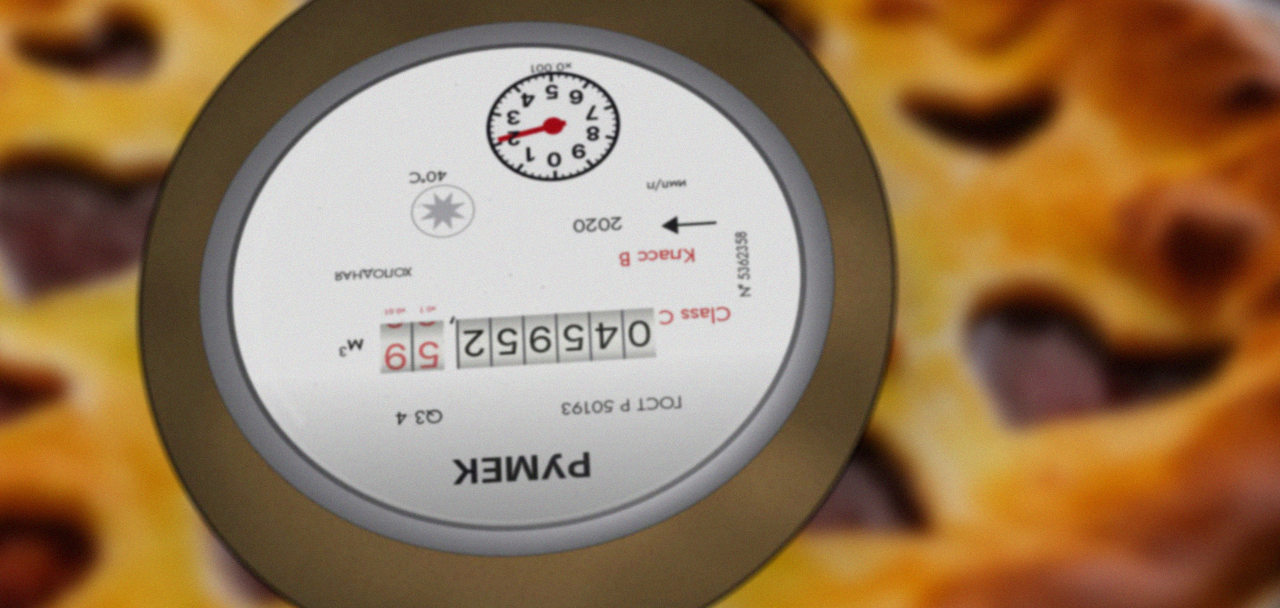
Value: m³ 45952.592
